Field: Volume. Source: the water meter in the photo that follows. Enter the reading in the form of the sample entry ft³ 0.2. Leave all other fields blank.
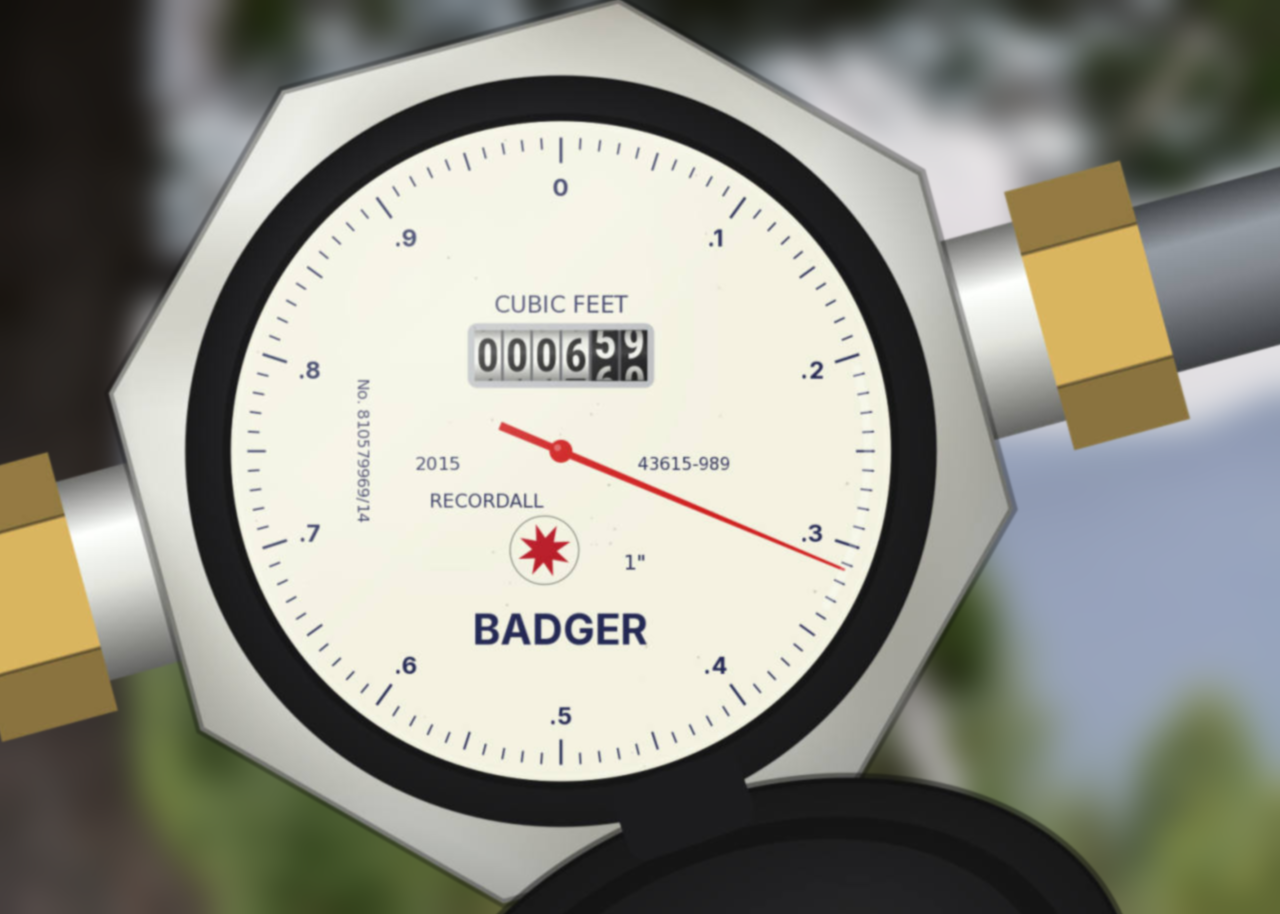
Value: ft³ 659.31
